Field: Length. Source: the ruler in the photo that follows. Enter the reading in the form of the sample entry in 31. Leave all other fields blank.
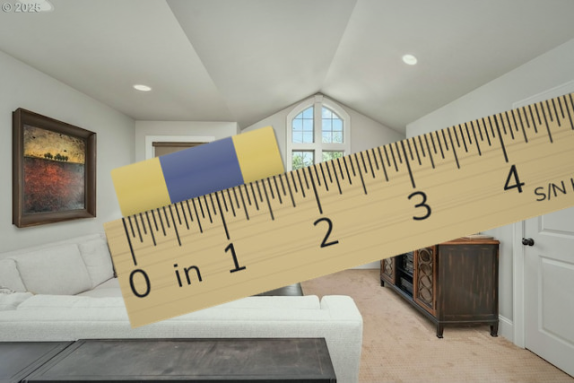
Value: in 1.75
